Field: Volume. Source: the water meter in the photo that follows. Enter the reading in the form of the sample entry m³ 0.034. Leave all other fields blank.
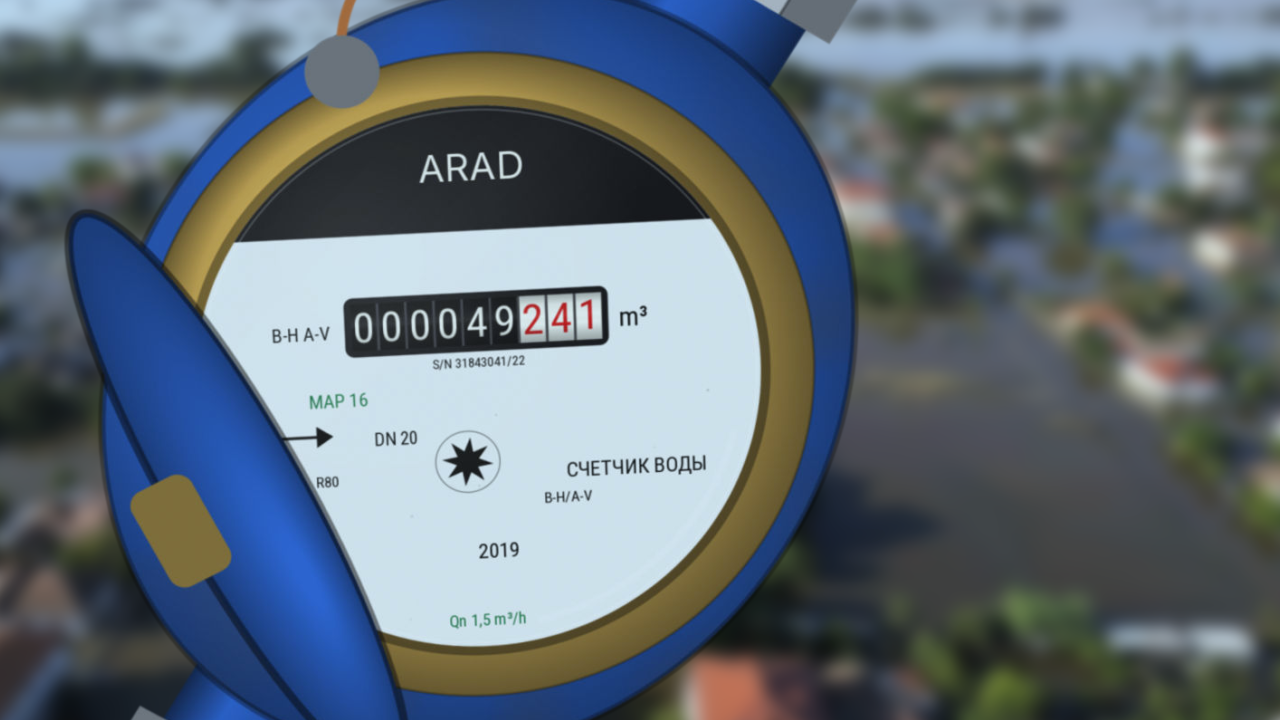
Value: m³ 49.241
